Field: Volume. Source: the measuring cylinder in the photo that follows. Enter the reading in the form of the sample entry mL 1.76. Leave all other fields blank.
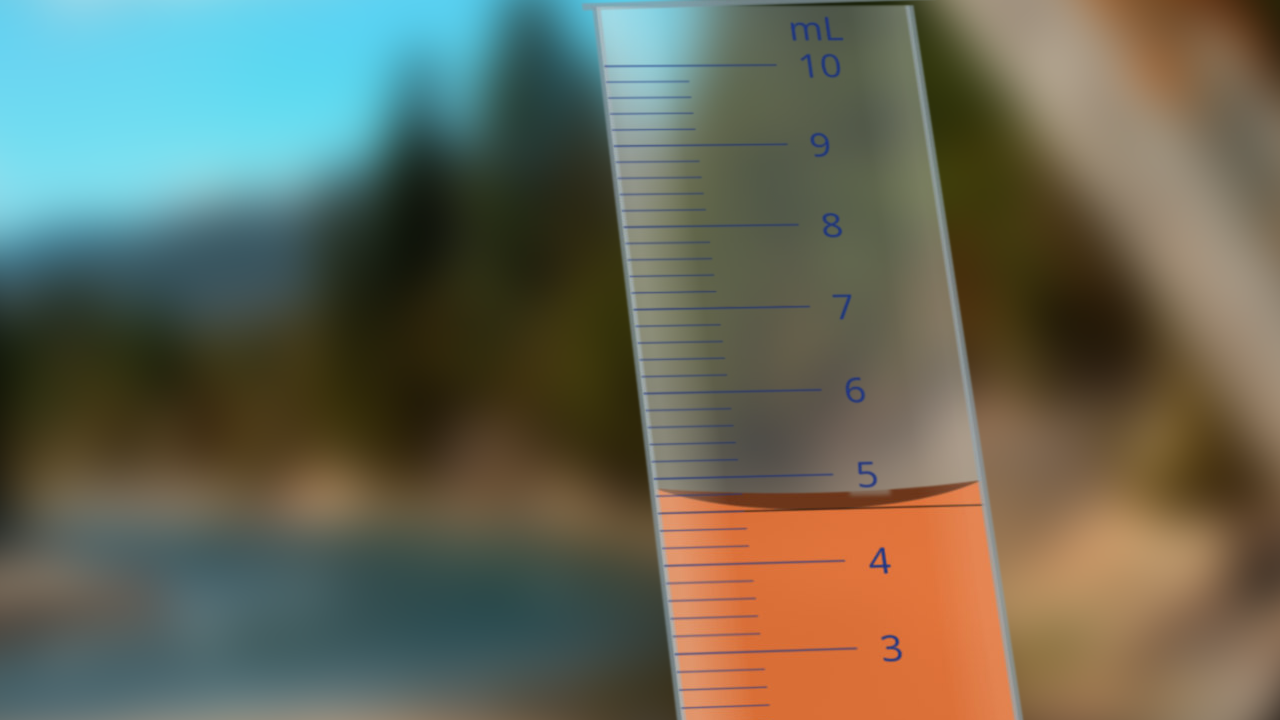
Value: mL 4.6
